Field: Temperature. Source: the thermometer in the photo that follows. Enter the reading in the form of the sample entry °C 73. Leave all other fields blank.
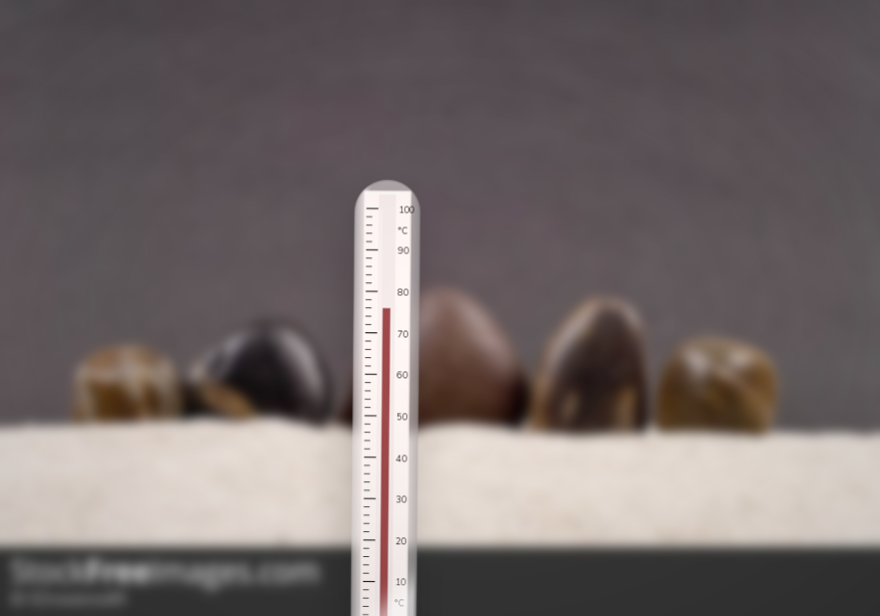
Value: °C 76
